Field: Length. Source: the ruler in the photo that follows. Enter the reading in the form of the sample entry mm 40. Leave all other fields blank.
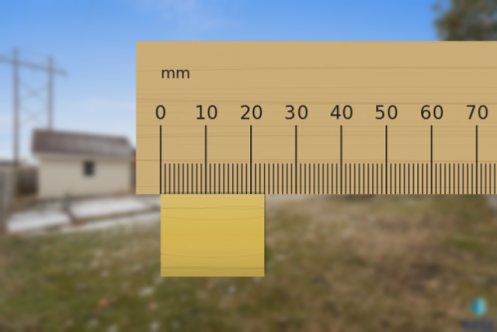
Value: mm 23
